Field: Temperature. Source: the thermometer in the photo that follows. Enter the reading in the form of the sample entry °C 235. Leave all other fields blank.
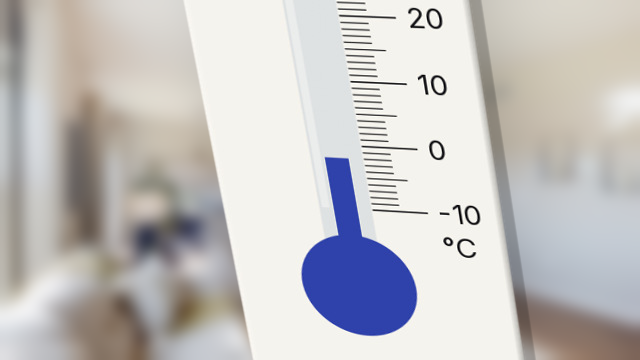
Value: °C -2
